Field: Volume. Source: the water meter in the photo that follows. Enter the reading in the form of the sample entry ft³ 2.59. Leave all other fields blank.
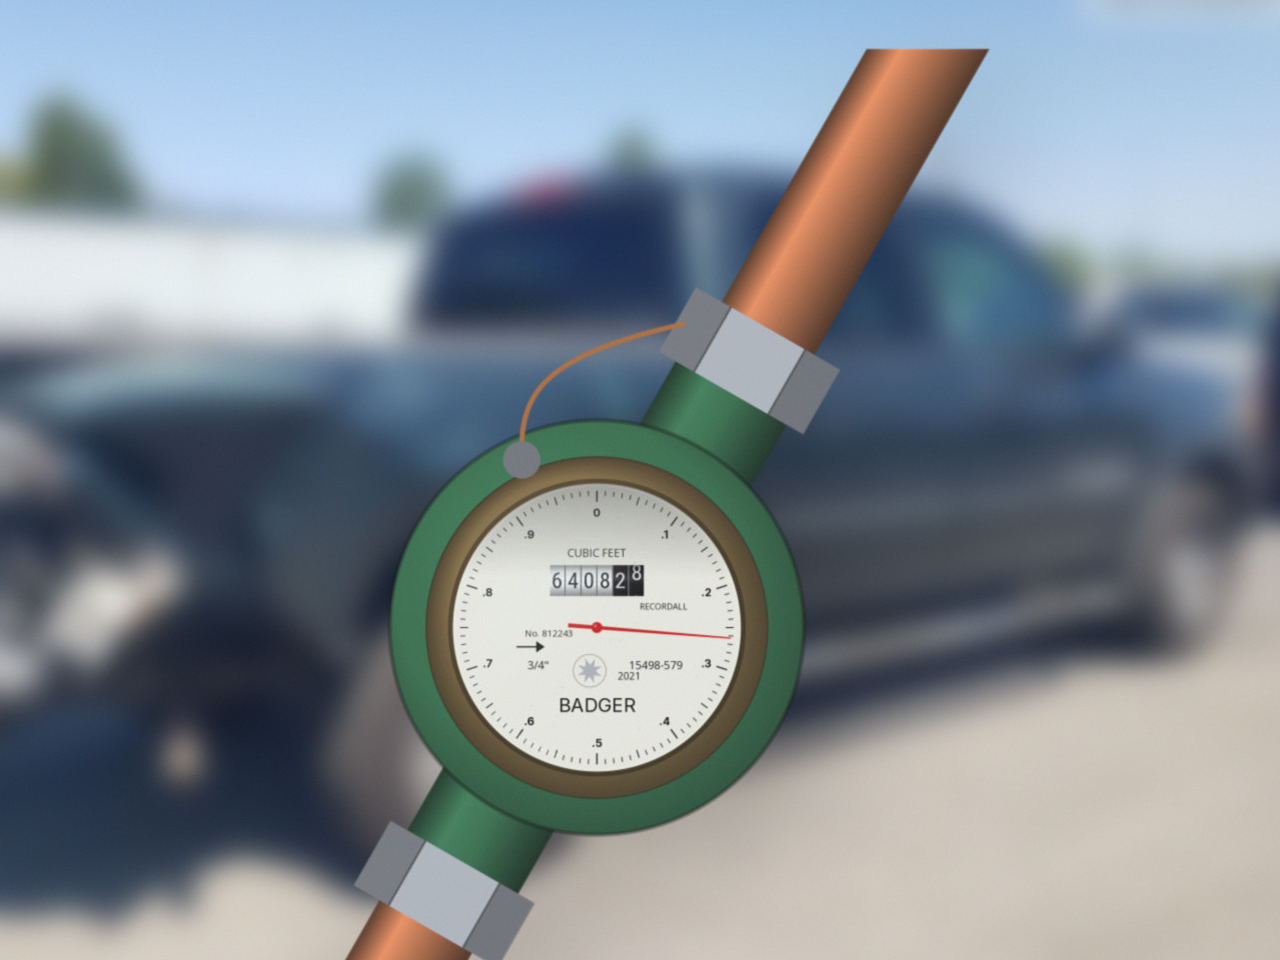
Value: ft³ 640828.26
